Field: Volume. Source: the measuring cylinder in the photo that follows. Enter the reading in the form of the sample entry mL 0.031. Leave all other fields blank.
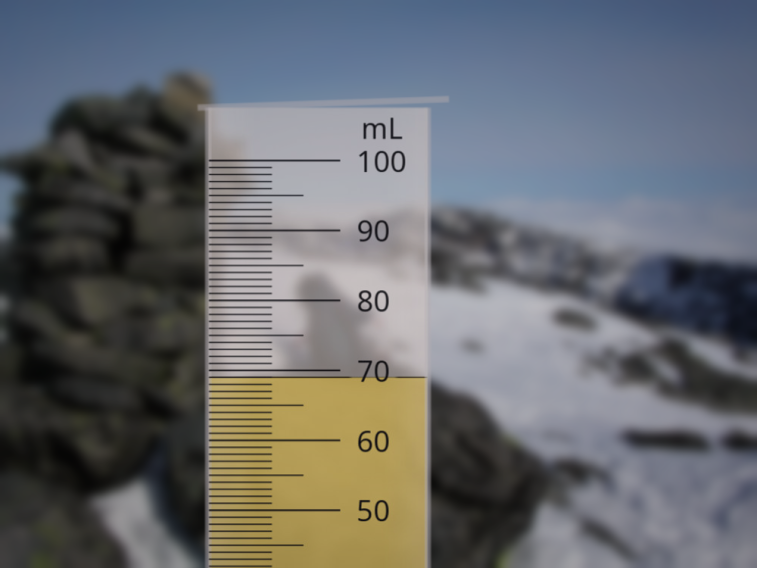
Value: mL 69
